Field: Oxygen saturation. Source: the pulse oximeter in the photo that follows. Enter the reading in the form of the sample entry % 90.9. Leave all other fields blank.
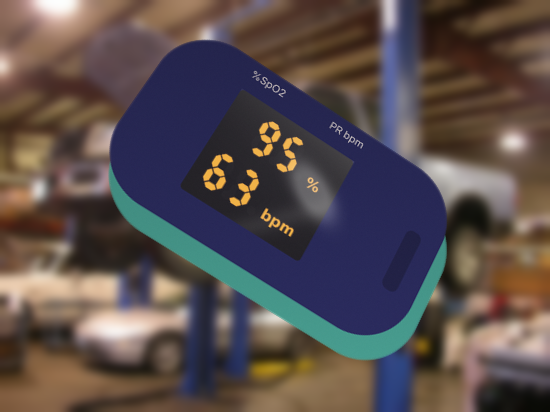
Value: % 95
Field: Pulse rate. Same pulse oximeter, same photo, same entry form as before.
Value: bpm 63
